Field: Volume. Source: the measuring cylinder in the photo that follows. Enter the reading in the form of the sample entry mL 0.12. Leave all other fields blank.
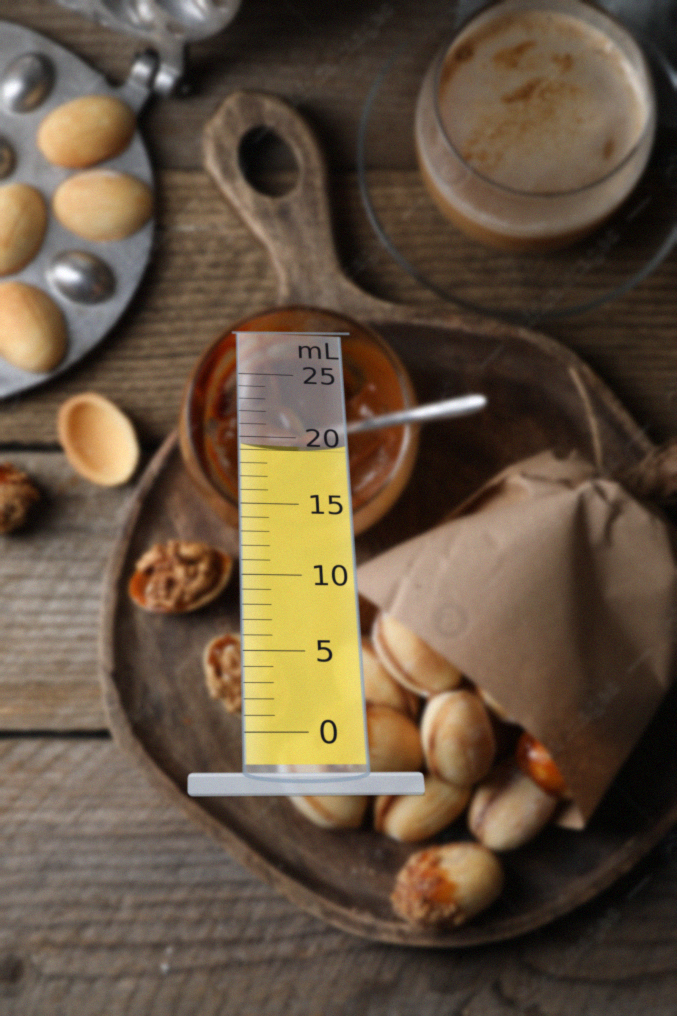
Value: mL 19
